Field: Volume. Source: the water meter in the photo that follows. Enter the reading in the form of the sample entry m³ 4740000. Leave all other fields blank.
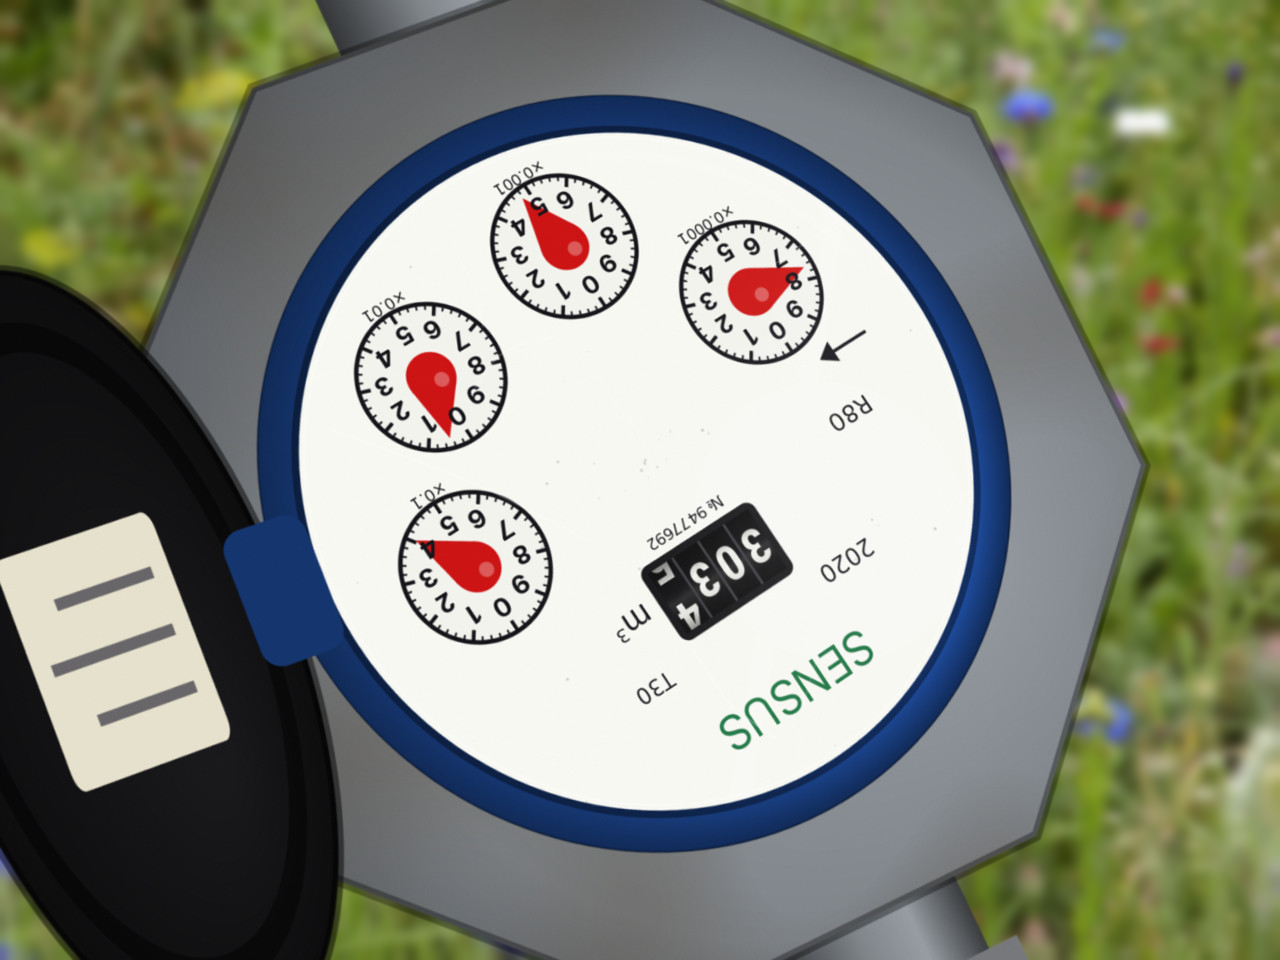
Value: m³ 3034.4047
